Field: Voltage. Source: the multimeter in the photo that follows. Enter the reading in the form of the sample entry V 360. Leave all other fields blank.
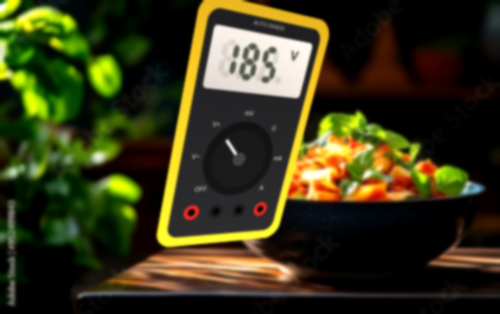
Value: V 185
